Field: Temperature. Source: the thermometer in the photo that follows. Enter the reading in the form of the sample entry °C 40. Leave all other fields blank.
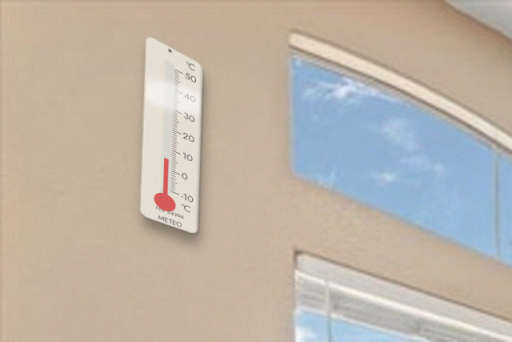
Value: °C 5
